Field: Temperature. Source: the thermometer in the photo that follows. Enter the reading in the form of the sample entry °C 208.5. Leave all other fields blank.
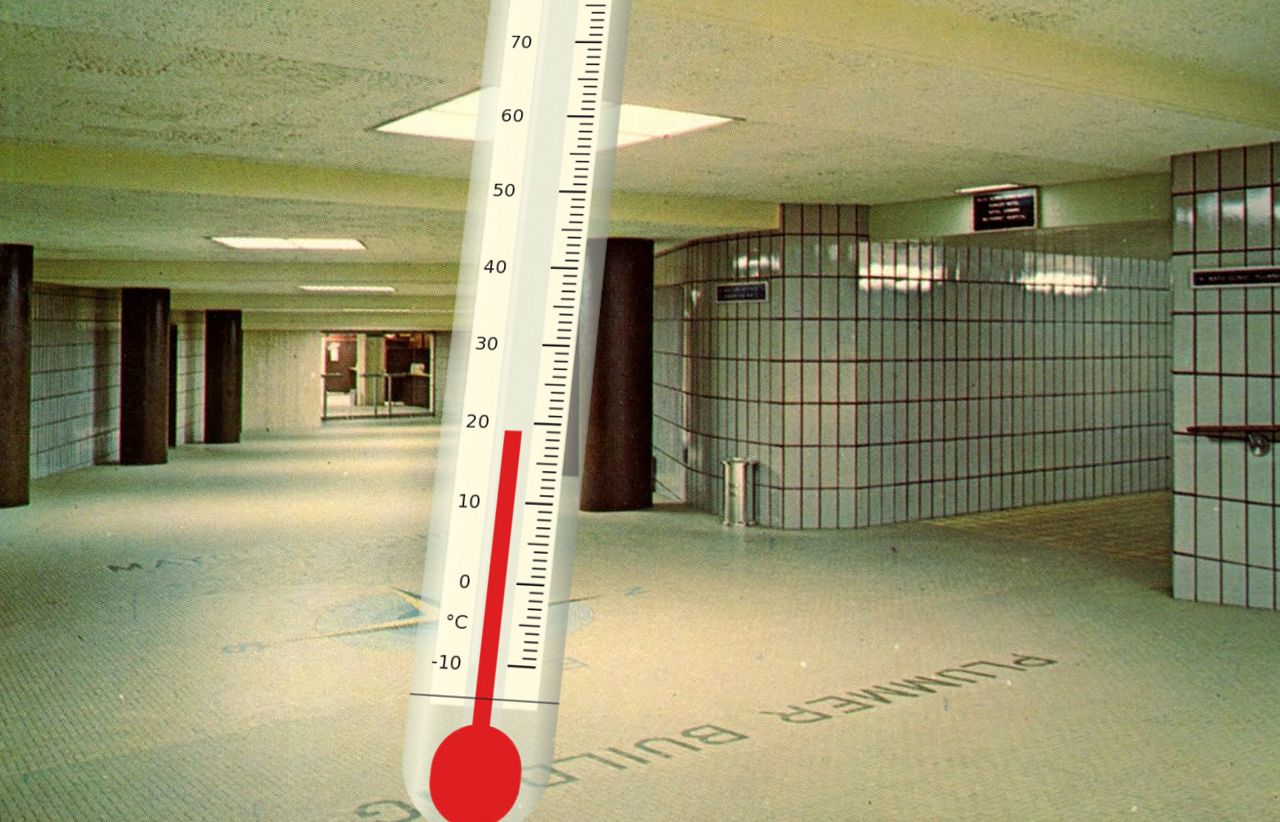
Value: °C 19
